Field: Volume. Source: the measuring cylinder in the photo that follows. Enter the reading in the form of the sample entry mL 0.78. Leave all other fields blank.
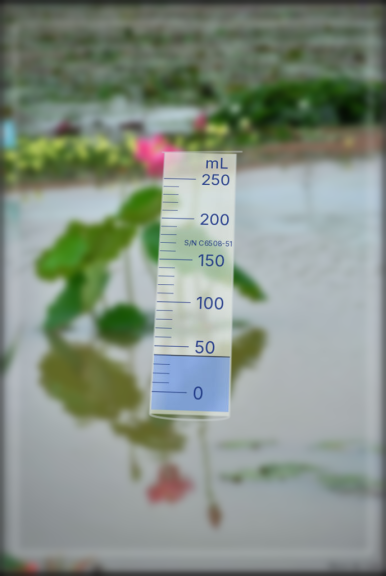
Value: mL 40
